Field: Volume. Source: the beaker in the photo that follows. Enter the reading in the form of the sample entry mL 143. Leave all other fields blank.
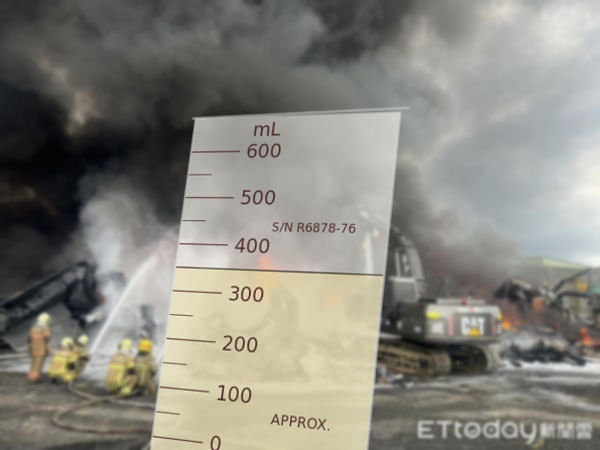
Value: mL 350
